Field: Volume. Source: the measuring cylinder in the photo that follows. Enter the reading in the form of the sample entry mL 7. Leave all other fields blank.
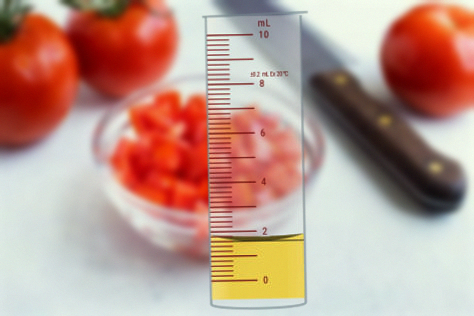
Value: mL 1.6
